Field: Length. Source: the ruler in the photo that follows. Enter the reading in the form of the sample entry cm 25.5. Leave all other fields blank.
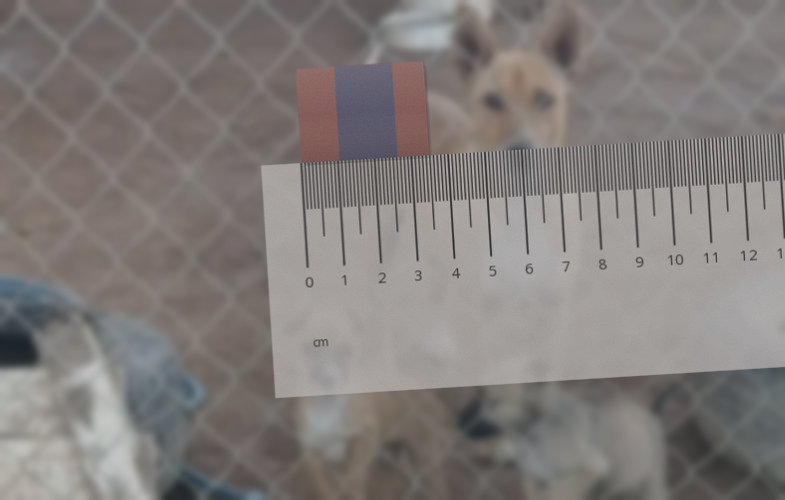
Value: cm 3.5
